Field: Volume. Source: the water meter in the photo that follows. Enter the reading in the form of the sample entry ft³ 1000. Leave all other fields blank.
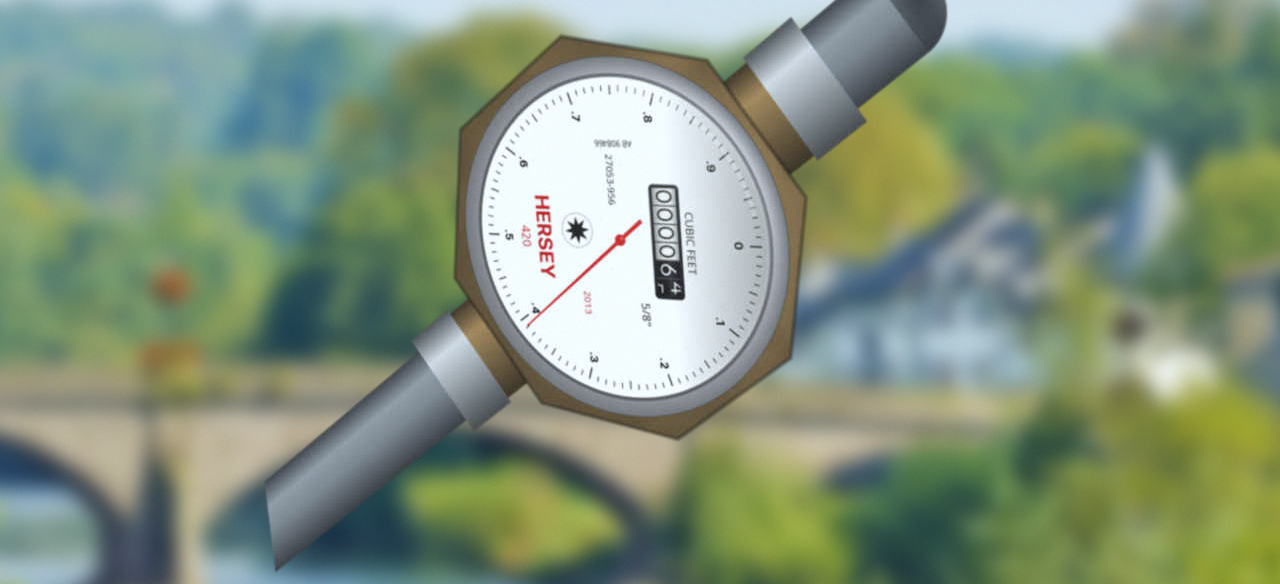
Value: ft³ 64.39
